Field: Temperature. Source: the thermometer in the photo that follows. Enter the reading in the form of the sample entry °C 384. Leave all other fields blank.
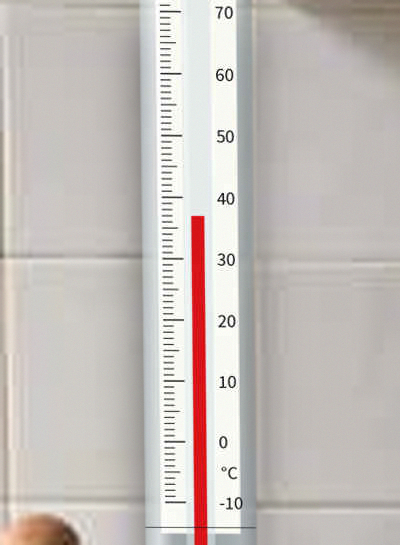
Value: °C 37
